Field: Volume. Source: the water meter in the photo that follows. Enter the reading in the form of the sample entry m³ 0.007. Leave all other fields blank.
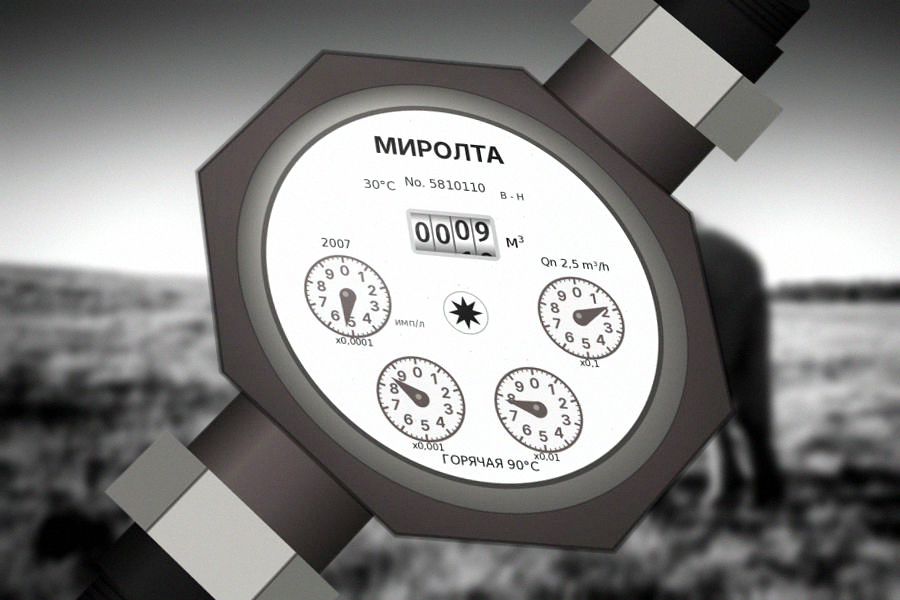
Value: m³ 9.1785
